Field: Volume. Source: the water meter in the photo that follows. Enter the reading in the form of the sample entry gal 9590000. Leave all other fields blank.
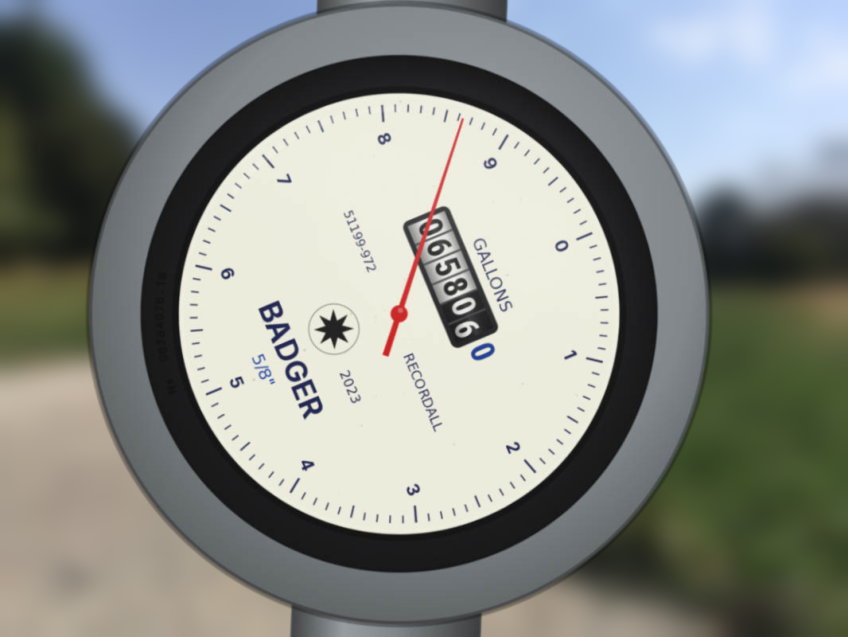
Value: gal 658058.6
